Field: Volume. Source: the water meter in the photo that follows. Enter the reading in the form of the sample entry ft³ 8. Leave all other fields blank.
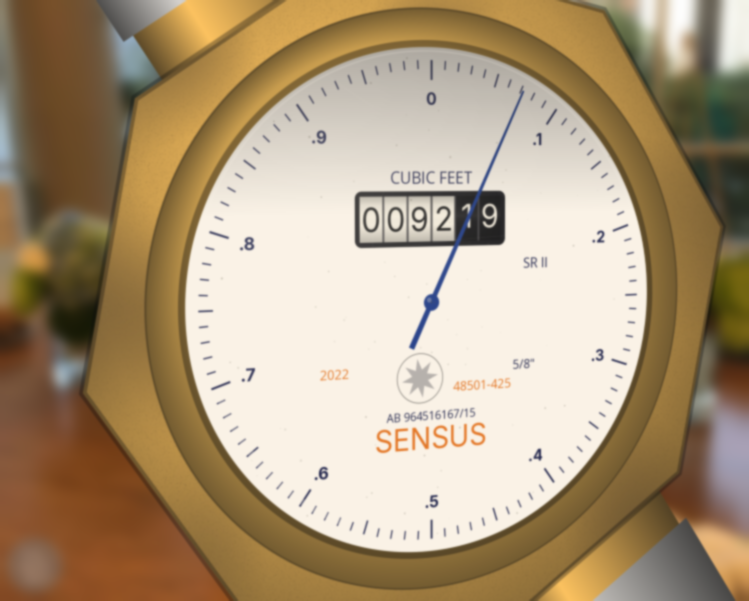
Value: ft³ 9219.07
